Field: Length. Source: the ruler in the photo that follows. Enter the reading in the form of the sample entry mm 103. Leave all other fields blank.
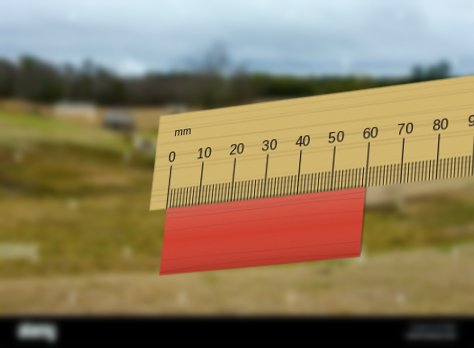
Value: mm 60
